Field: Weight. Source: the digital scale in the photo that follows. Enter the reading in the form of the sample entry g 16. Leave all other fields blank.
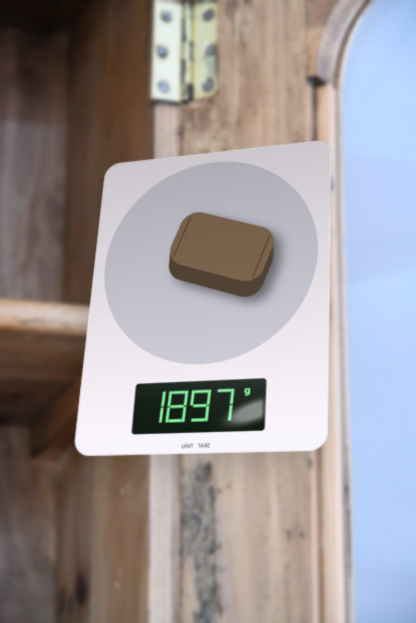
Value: g 1897
